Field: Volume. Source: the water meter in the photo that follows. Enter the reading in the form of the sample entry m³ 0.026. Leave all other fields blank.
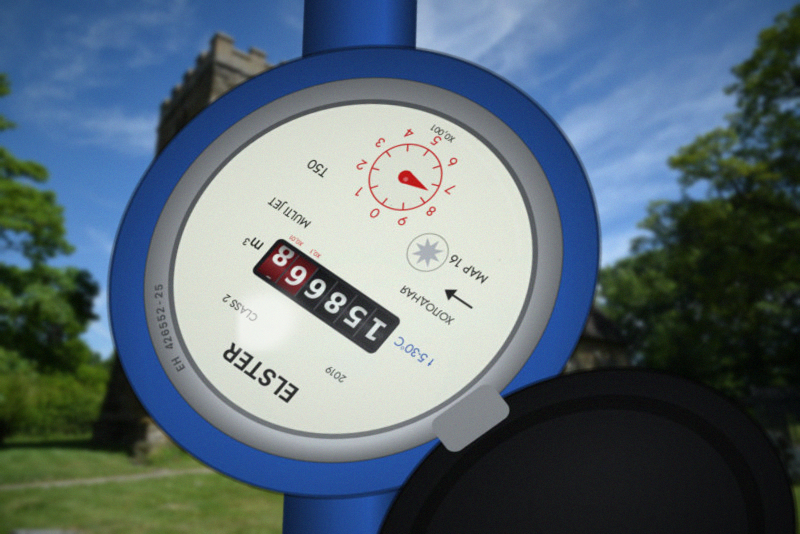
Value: m³ 1586.677
